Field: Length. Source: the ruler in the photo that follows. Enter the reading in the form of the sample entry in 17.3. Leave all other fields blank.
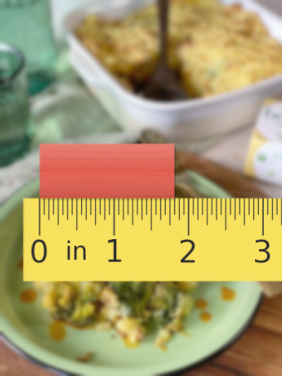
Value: in 1.8125
